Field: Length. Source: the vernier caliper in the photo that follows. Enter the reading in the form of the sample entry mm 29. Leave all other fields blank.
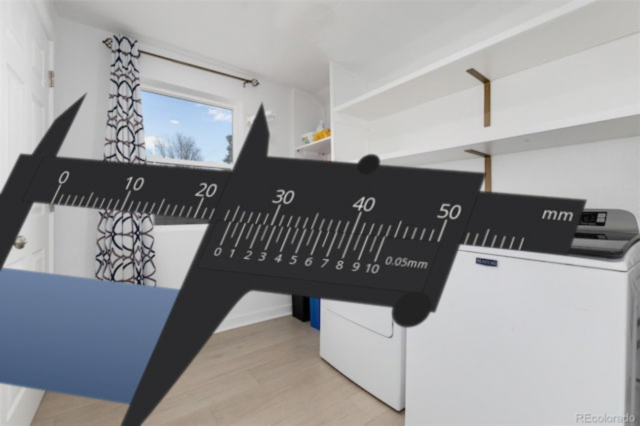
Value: mm 24.8
